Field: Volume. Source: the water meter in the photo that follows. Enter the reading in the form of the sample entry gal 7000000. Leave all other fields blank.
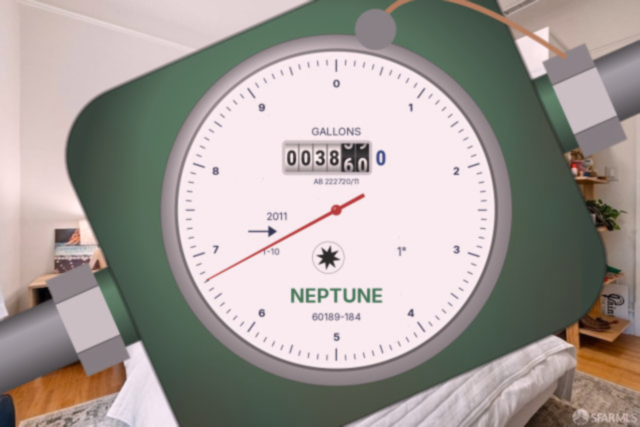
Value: gal 38596.7
